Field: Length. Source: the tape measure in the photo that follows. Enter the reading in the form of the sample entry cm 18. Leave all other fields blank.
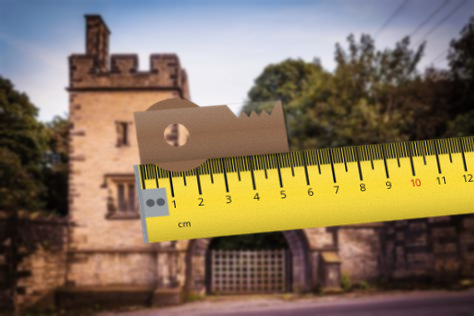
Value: cm 5.5
